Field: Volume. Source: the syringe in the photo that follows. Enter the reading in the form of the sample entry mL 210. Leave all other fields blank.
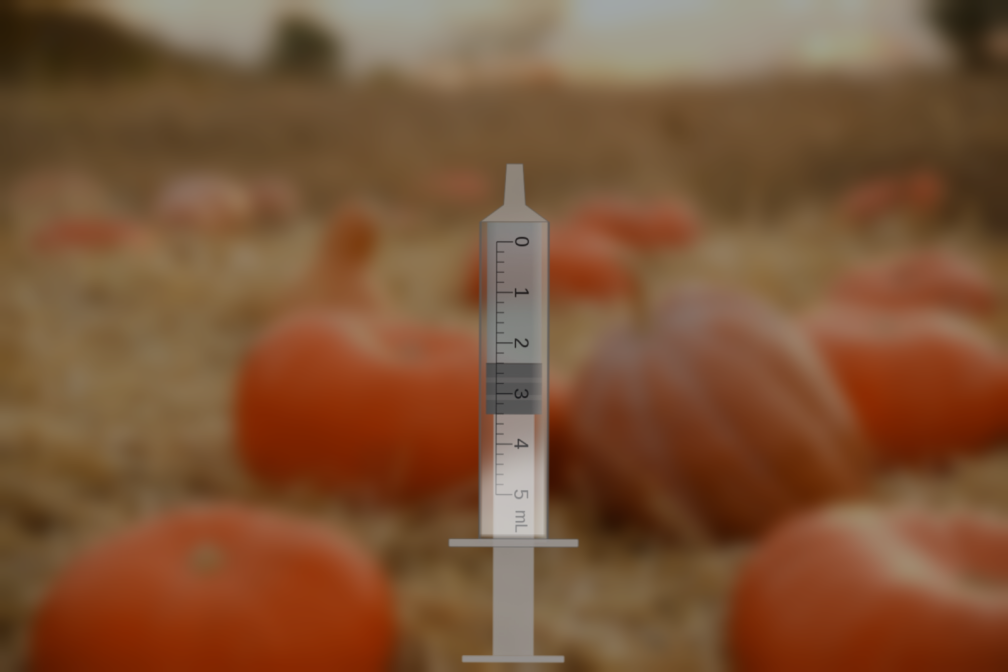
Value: mL 2.4
